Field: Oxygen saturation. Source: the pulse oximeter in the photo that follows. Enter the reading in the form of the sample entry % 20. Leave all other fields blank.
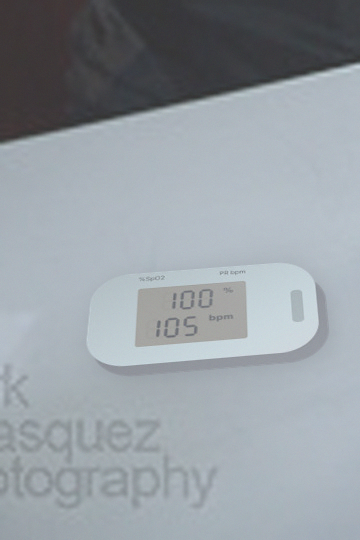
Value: % 100
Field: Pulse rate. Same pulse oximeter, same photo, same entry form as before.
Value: bpm 105
